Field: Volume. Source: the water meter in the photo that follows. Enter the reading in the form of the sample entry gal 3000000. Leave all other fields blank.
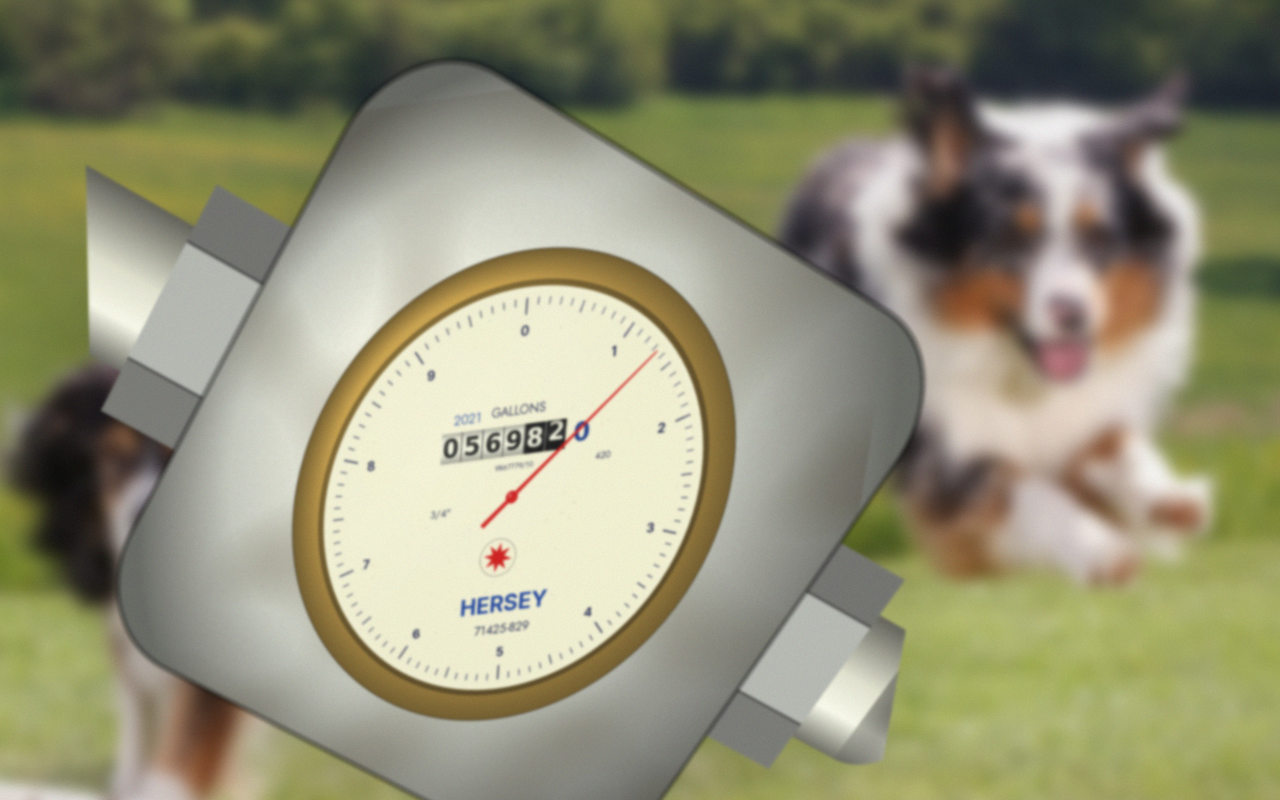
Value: gal 569821.3
